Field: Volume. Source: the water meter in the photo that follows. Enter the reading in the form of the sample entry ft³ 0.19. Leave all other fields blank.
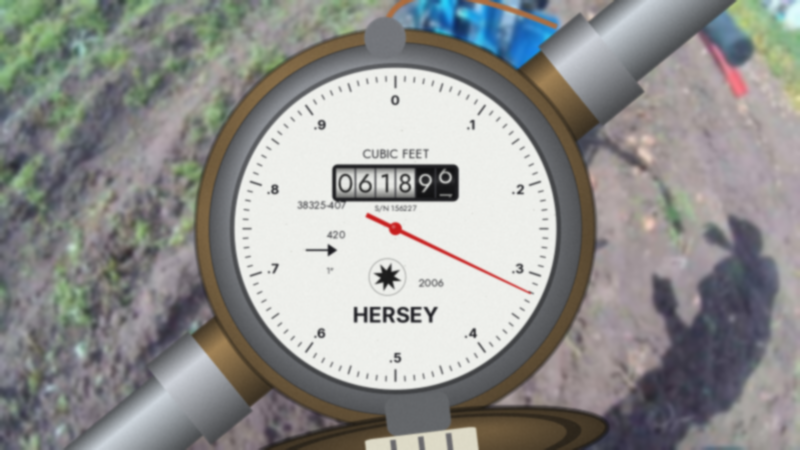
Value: ft³ 61896.32
